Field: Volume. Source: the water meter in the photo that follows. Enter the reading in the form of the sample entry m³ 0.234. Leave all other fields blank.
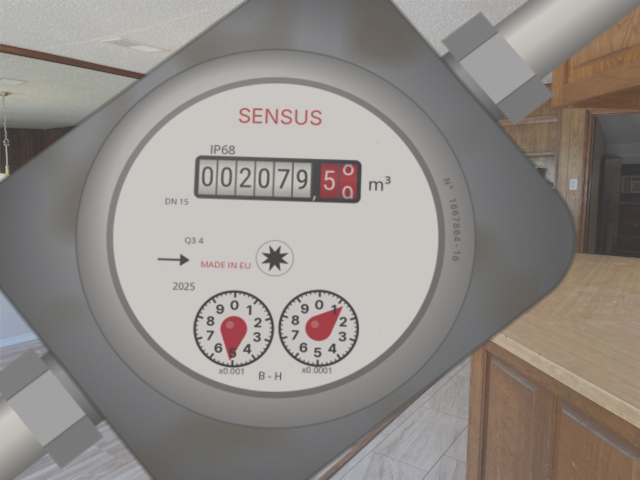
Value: m³ 2079.5851
